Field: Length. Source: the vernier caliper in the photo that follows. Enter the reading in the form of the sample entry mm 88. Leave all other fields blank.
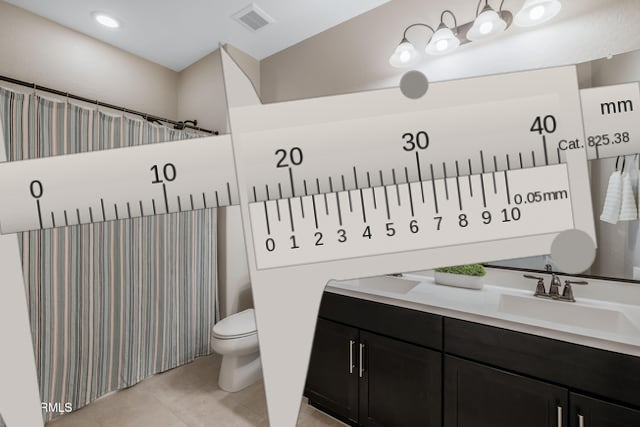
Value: mm 17.7
